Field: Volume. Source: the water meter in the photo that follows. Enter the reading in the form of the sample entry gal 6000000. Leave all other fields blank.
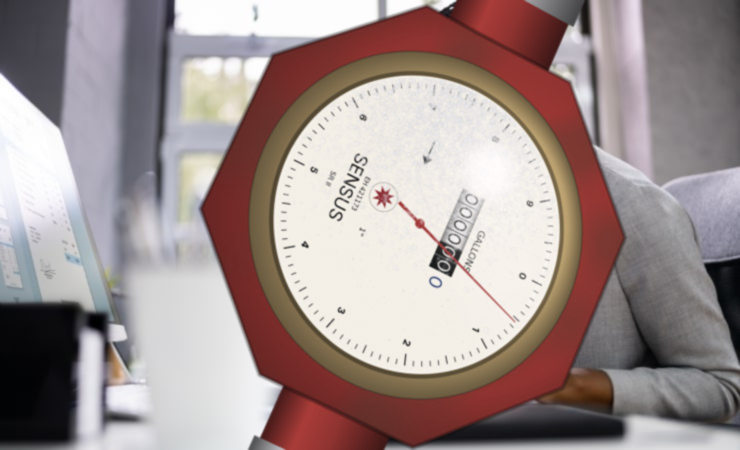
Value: gal 0.5
